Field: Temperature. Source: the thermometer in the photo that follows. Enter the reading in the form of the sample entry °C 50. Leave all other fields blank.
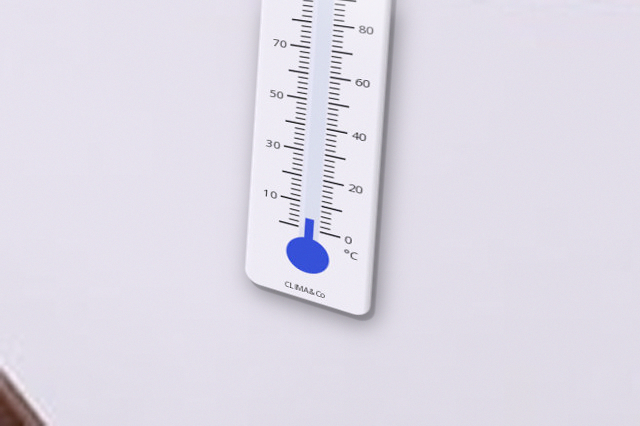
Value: °C 4
